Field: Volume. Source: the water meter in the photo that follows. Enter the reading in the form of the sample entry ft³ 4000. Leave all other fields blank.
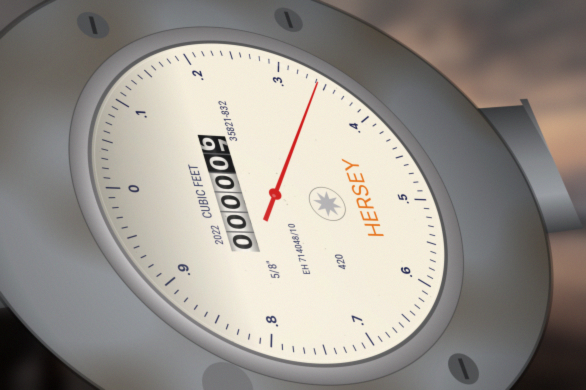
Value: ft³ 6.34
